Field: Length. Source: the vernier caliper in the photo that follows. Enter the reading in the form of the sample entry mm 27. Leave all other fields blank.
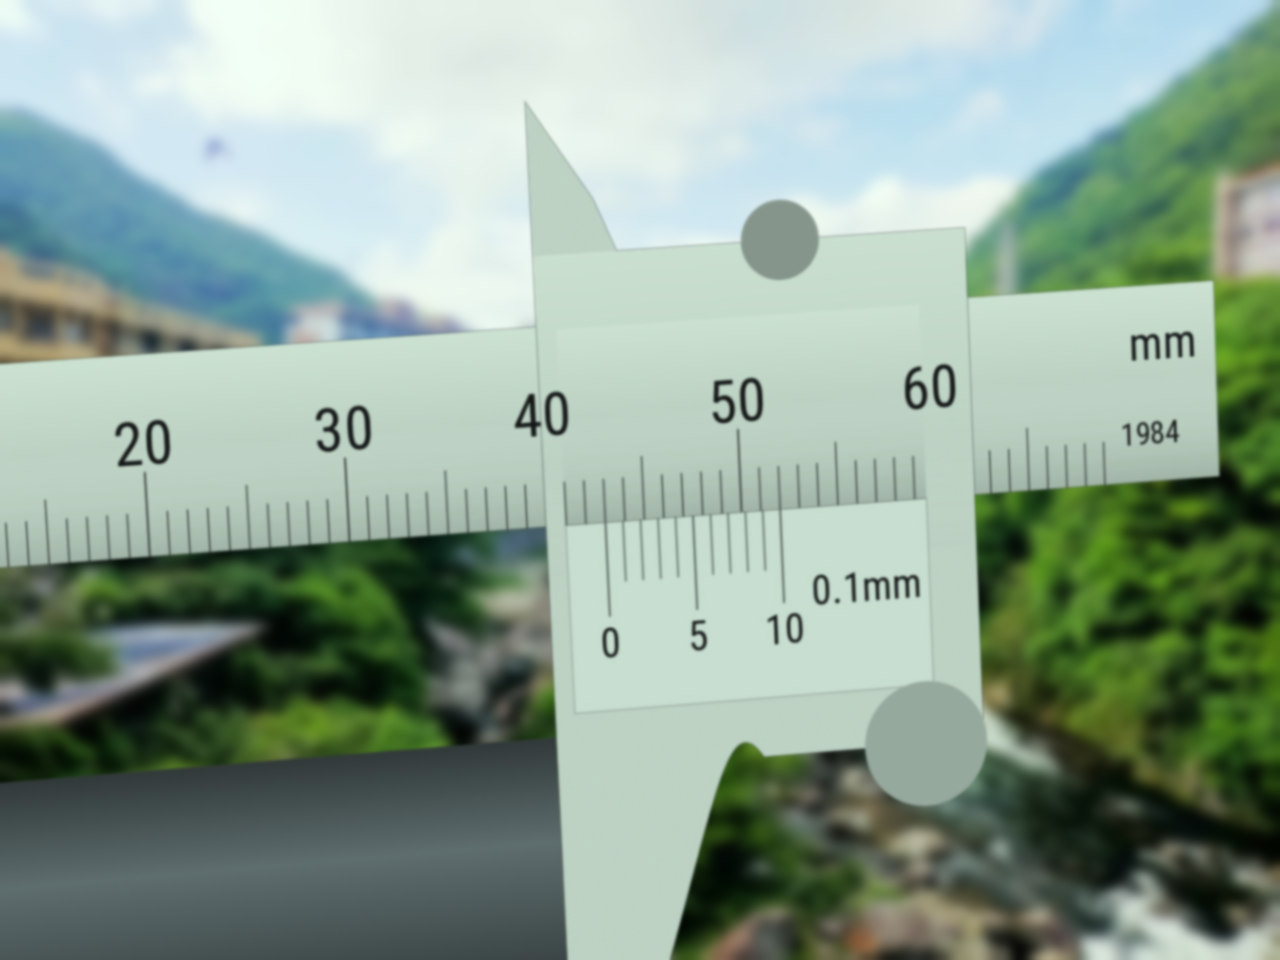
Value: mm 43.0
